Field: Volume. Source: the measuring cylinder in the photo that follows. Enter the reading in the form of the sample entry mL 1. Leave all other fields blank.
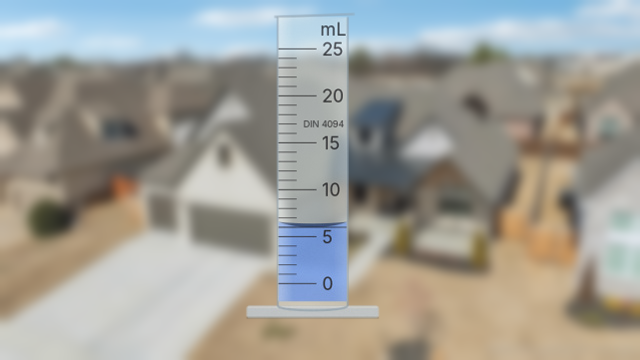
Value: mL 6
